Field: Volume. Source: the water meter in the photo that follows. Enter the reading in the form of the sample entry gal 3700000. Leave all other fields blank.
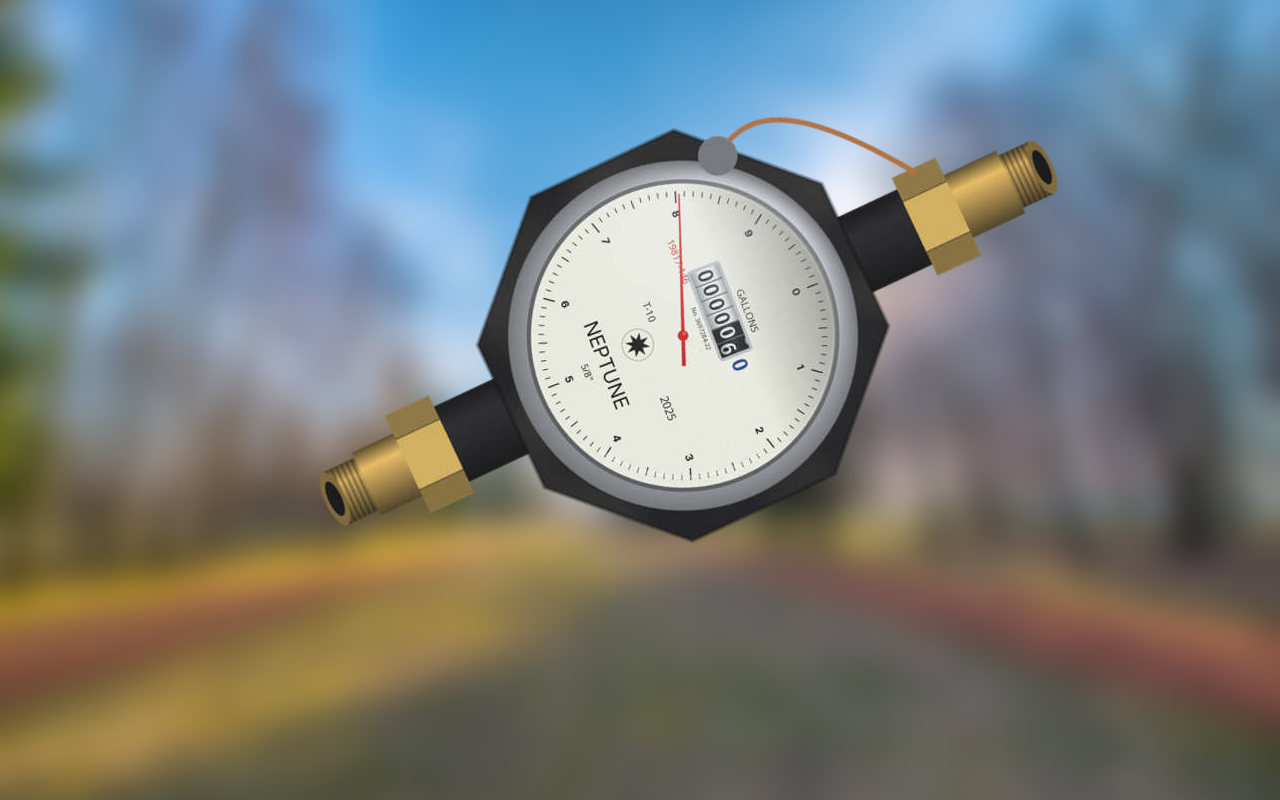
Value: gal 58.0
